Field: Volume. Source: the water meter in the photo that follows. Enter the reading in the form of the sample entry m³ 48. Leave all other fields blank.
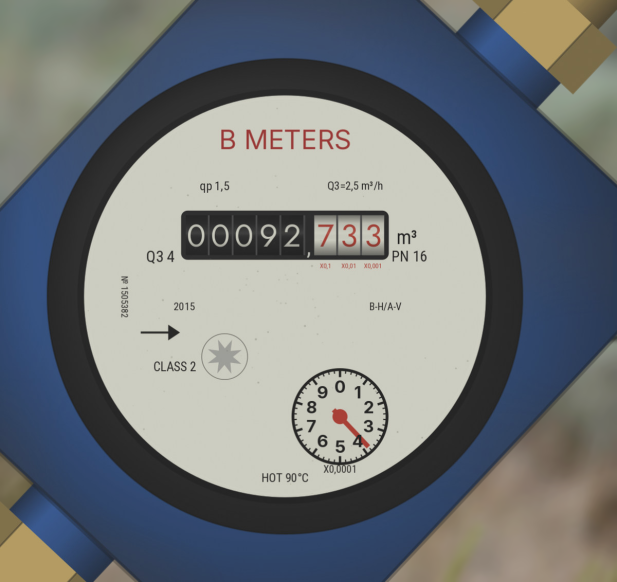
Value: m³ 92.7333
